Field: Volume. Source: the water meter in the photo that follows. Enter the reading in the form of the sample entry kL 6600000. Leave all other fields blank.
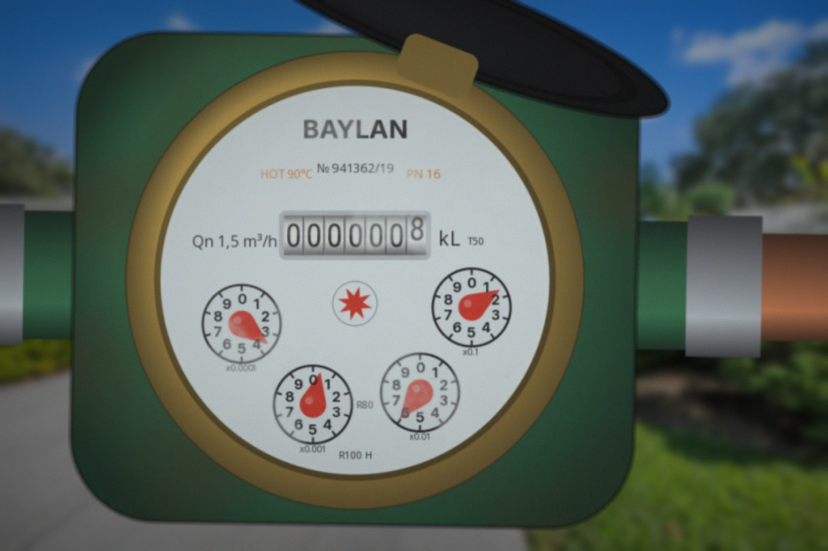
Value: kL 8.1603
